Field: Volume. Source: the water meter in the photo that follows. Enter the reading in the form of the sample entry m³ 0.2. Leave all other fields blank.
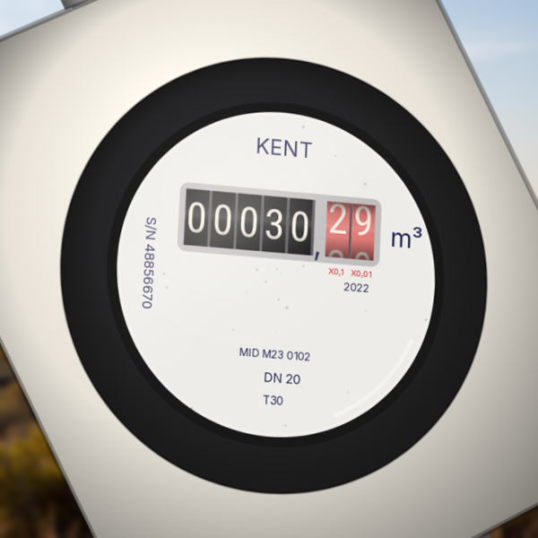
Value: m³ 30.29
